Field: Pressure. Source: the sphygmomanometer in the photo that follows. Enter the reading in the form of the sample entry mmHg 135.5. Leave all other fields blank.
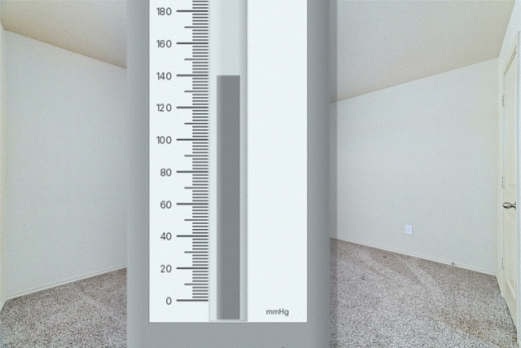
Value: mmHg 140
